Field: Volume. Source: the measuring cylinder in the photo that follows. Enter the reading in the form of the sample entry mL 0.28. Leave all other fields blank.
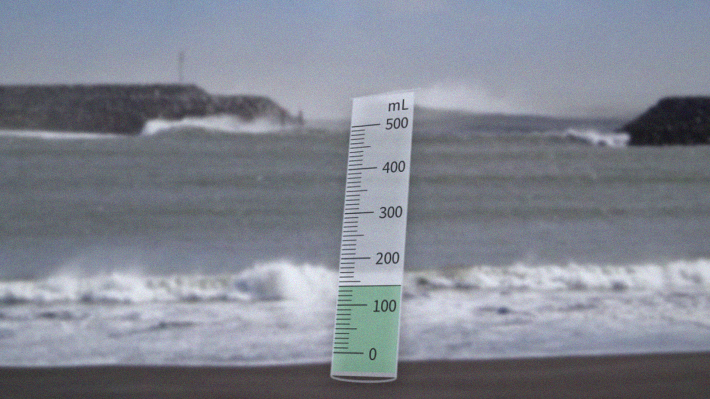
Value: mL 140
